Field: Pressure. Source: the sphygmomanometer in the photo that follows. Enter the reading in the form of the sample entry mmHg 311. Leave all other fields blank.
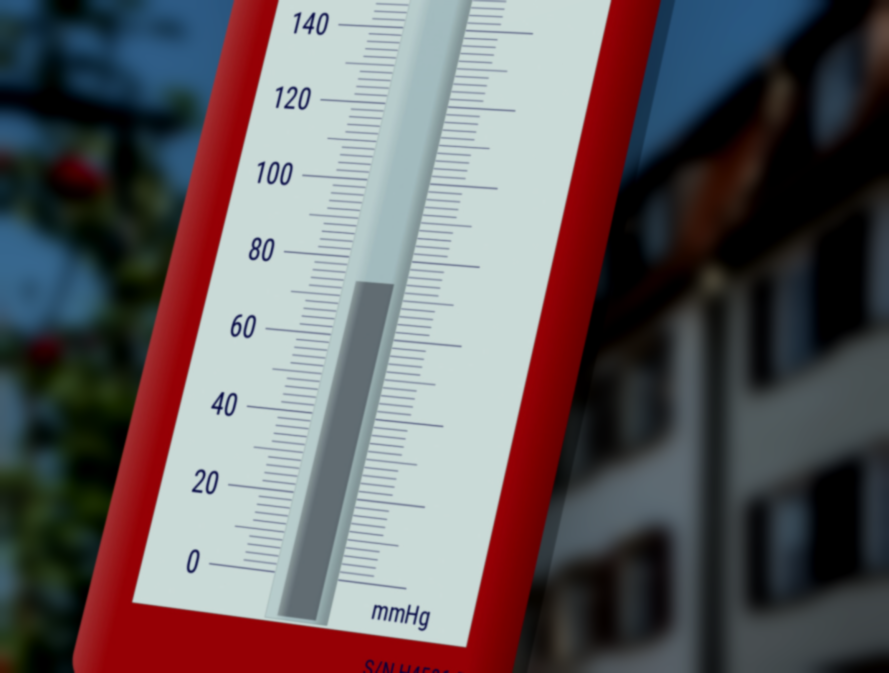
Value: mmHg 74
